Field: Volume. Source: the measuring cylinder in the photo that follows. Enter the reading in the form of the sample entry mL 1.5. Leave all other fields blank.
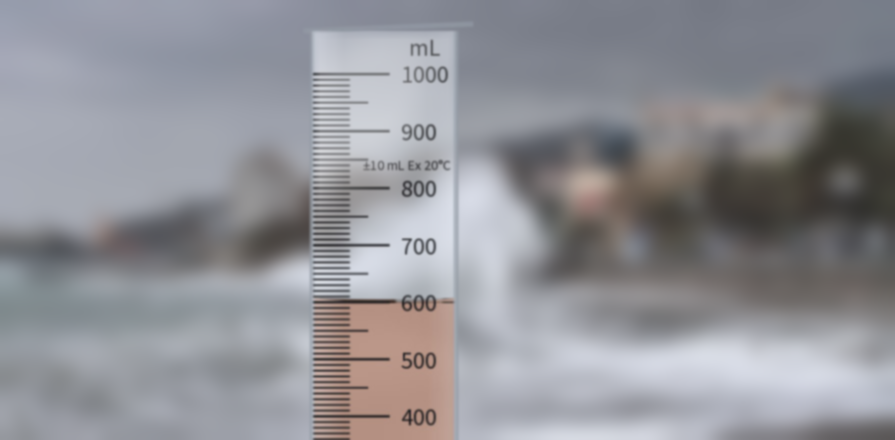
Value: mL 600
